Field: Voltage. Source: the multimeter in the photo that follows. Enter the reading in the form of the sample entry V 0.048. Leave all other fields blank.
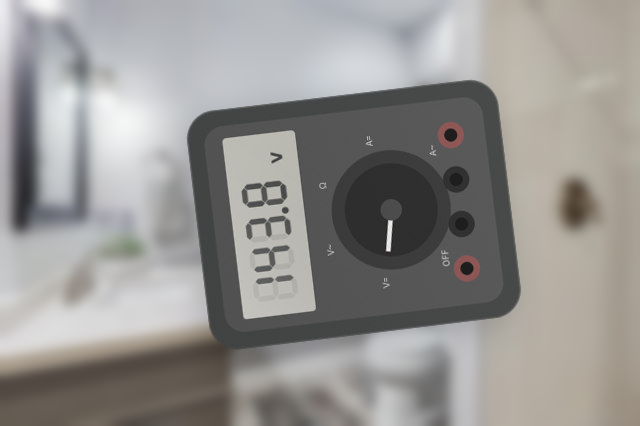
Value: V 143.8
